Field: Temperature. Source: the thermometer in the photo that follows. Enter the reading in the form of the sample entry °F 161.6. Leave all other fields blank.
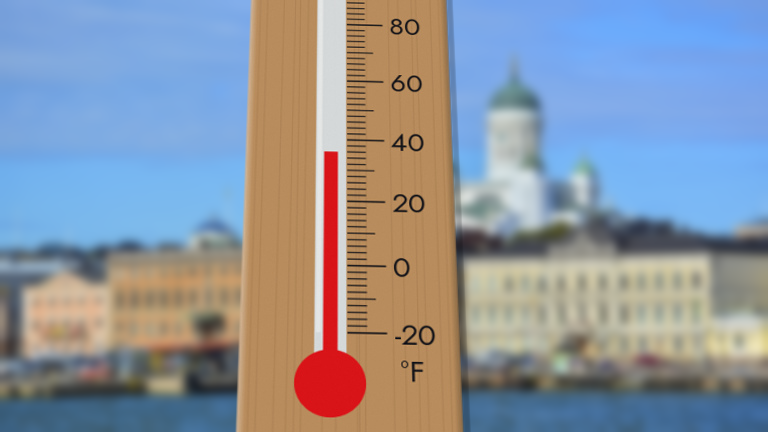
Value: °F 36
